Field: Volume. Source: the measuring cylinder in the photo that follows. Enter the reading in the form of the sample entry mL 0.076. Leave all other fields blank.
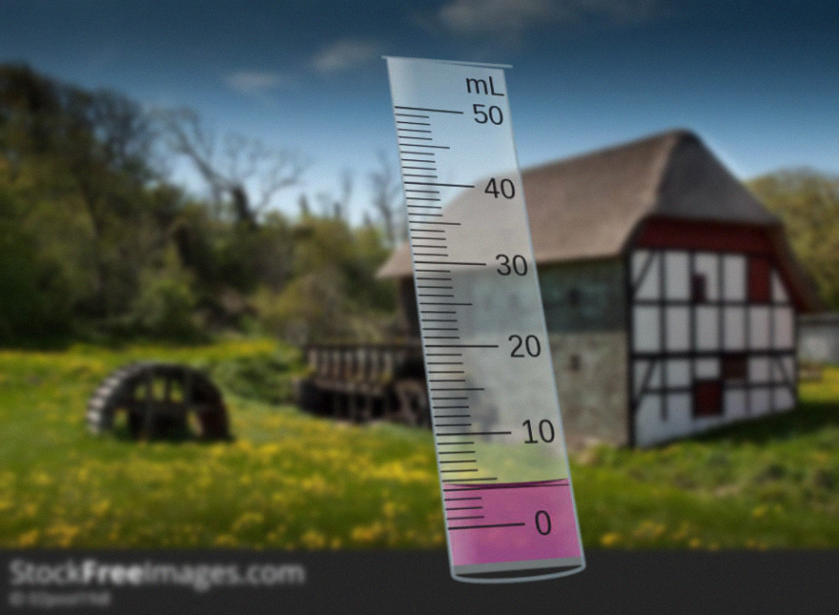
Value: mL 4
